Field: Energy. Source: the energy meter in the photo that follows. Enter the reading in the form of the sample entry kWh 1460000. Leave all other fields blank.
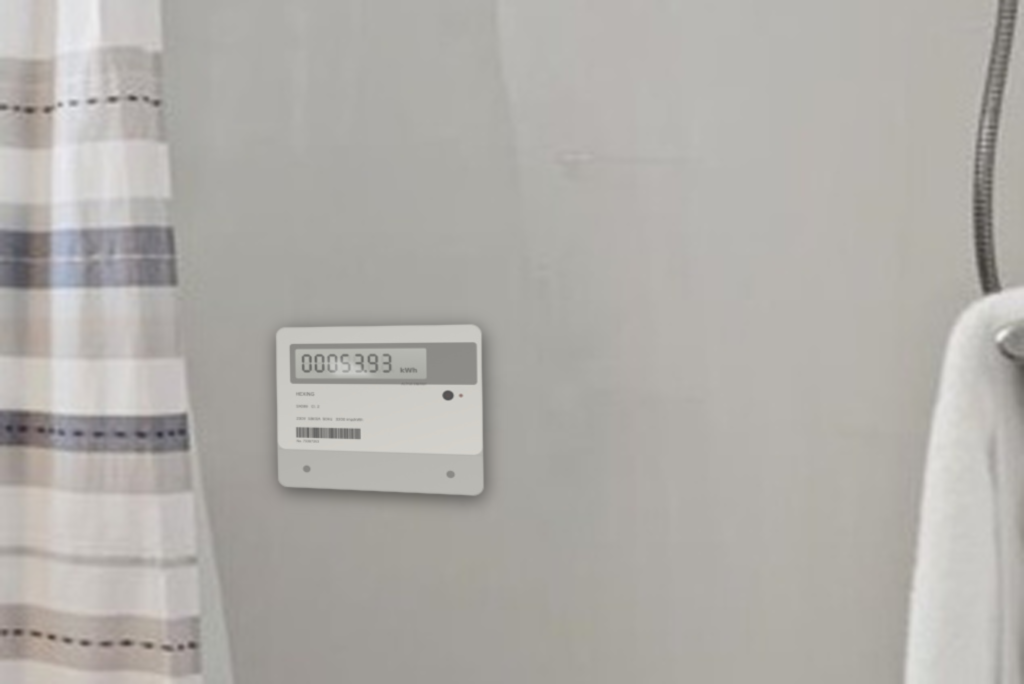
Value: kWh 53.93
